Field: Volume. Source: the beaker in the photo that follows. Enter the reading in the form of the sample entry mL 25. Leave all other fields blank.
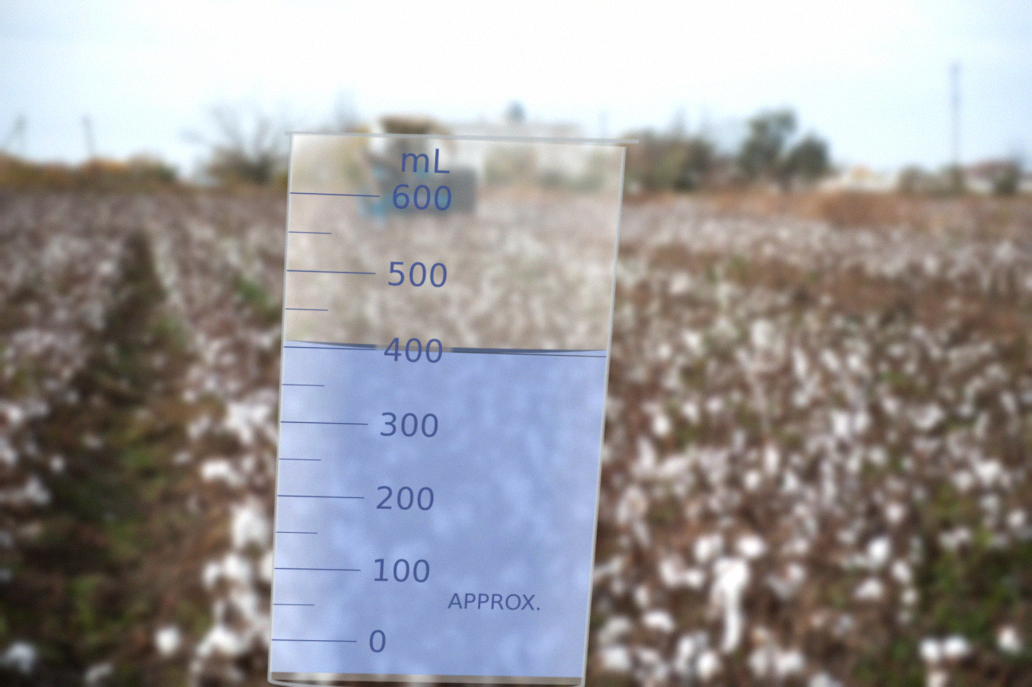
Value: mL 400
